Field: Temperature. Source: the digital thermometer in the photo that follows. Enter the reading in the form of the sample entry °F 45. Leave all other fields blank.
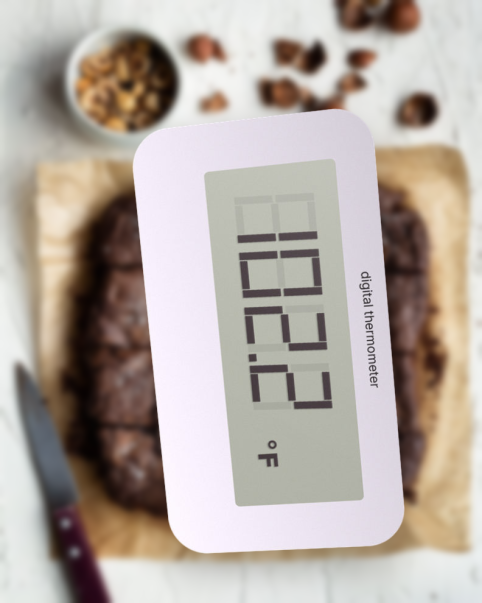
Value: °F 102.2
